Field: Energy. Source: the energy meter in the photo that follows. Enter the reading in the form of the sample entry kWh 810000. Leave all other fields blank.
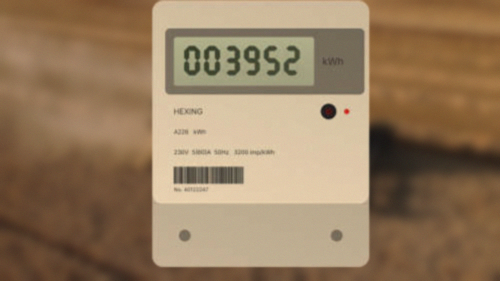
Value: kWh 3952
